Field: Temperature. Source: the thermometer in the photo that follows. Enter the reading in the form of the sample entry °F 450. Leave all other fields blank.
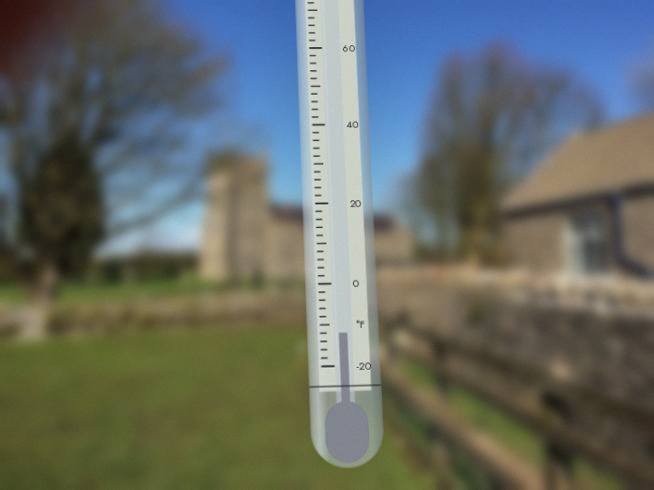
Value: °F -12
